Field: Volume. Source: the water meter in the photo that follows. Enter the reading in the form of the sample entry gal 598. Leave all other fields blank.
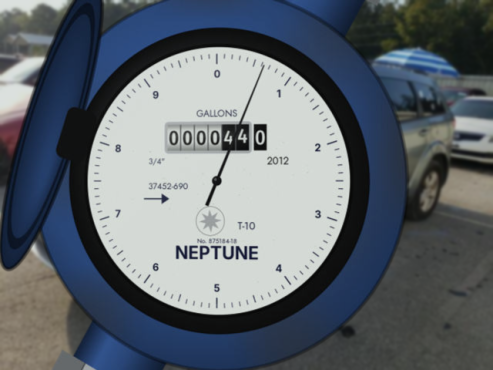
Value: gal 440.6
